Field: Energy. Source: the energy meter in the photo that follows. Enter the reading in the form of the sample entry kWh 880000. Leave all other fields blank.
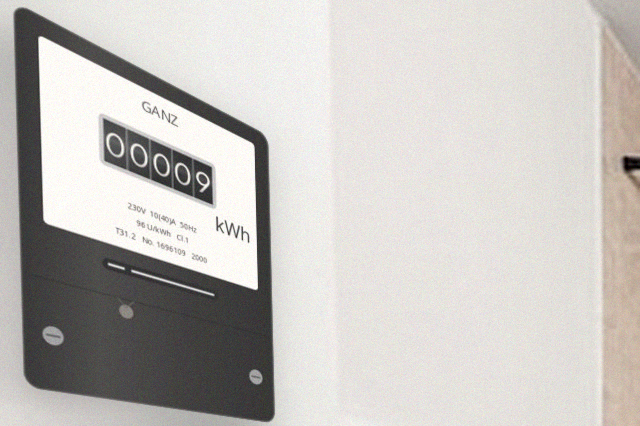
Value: kWh 9
